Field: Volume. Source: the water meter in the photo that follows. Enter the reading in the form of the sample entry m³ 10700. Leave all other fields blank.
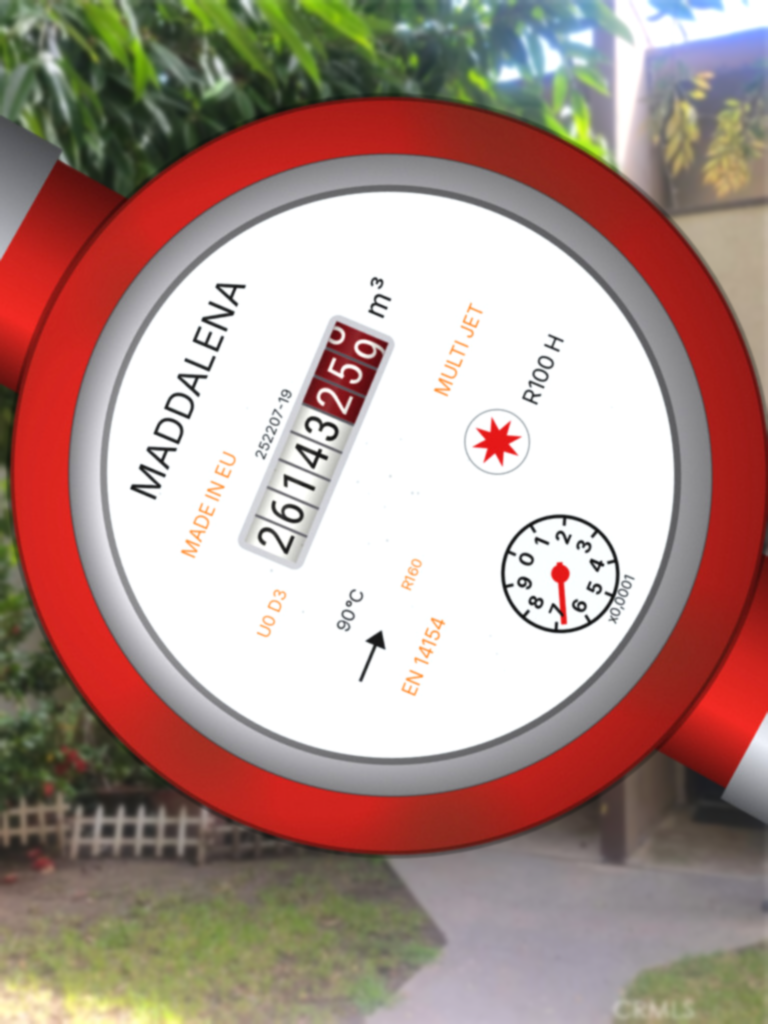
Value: m³ 26143.2586
